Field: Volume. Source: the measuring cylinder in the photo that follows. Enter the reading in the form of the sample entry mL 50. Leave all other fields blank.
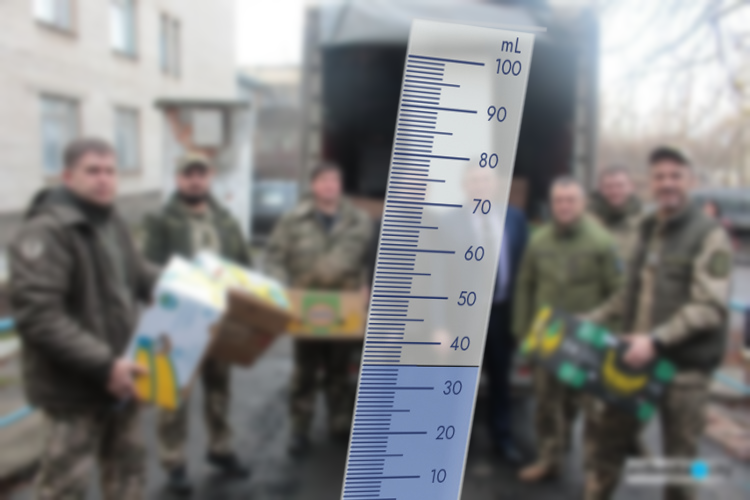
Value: mL 35
